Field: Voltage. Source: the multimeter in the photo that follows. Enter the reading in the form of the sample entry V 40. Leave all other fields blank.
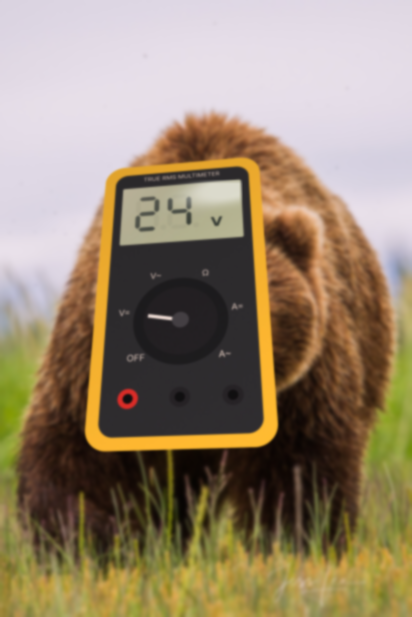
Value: V 24
